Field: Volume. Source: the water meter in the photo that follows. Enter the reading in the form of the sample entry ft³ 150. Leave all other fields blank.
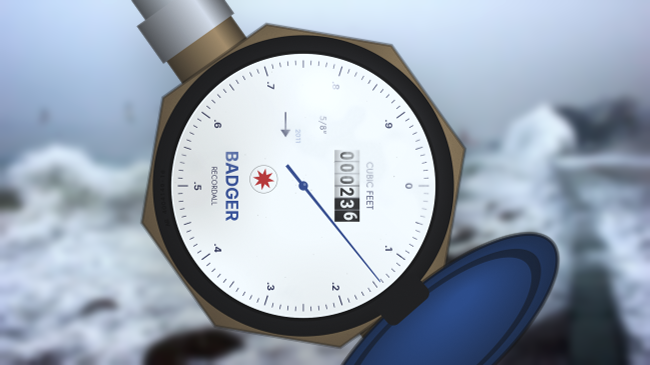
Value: ft³ 236.14
